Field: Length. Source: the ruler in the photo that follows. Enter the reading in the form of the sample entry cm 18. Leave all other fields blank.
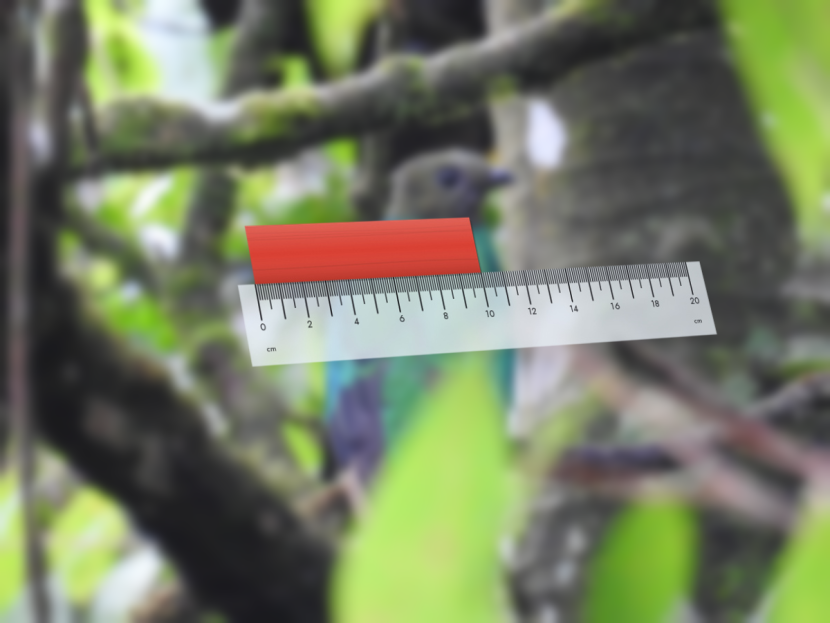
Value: cm 10
